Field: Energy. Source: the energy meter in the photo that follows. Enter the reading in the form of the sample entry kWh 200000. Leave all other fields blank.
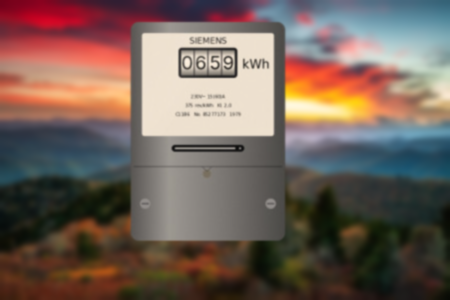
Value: kWh 659
